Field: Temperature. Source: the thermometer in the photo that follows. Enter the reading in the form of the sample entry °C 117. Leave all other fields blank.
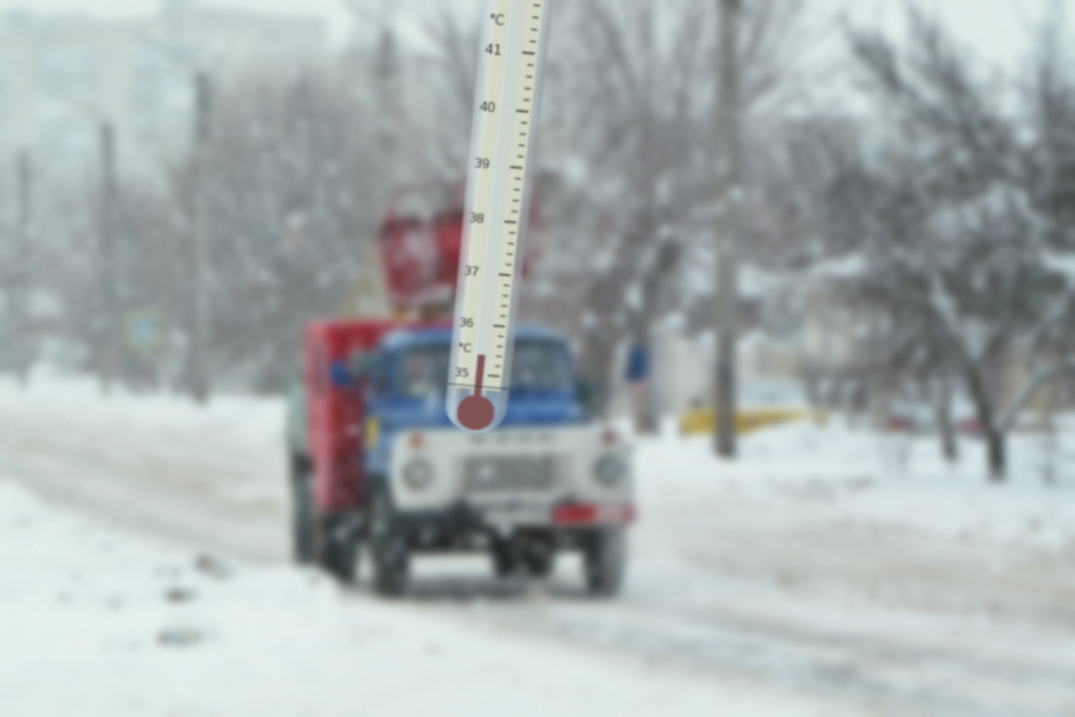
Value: °C 35.4
